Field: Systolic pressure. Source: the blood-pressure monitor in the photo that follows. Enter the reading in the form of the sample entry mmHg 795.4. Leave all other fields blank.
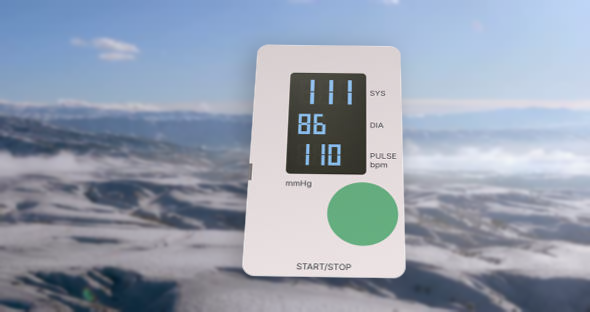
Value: mmHg 111
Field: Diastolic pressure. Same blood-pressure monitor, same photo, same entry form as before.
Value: mmHg 86
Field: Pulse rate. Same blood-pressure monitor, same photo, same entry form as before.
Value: bpm 110
